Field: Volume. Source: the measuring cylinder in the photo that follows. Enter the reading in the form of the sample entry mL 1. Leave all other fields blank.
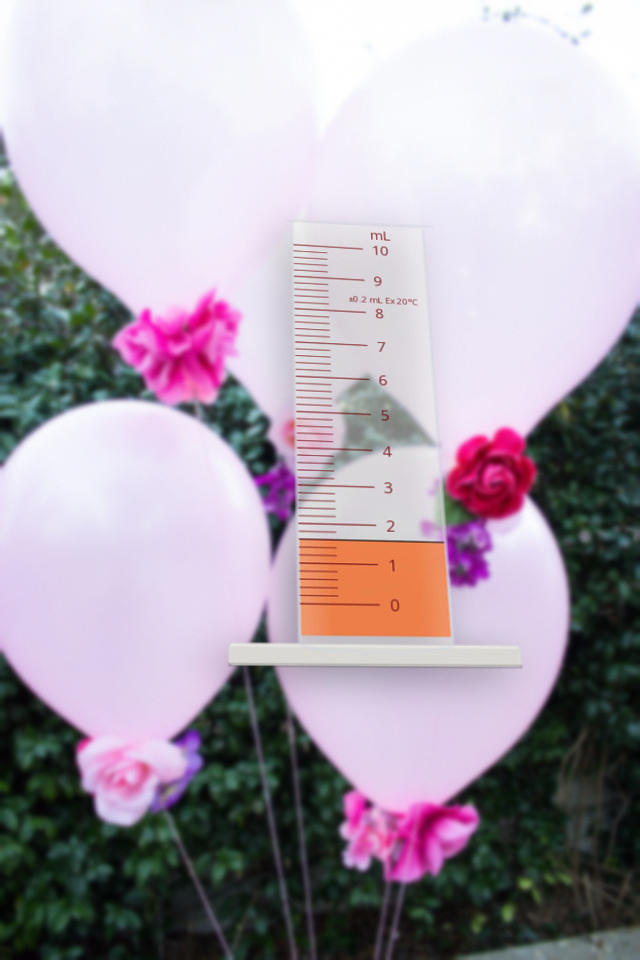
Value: mL 1.6
